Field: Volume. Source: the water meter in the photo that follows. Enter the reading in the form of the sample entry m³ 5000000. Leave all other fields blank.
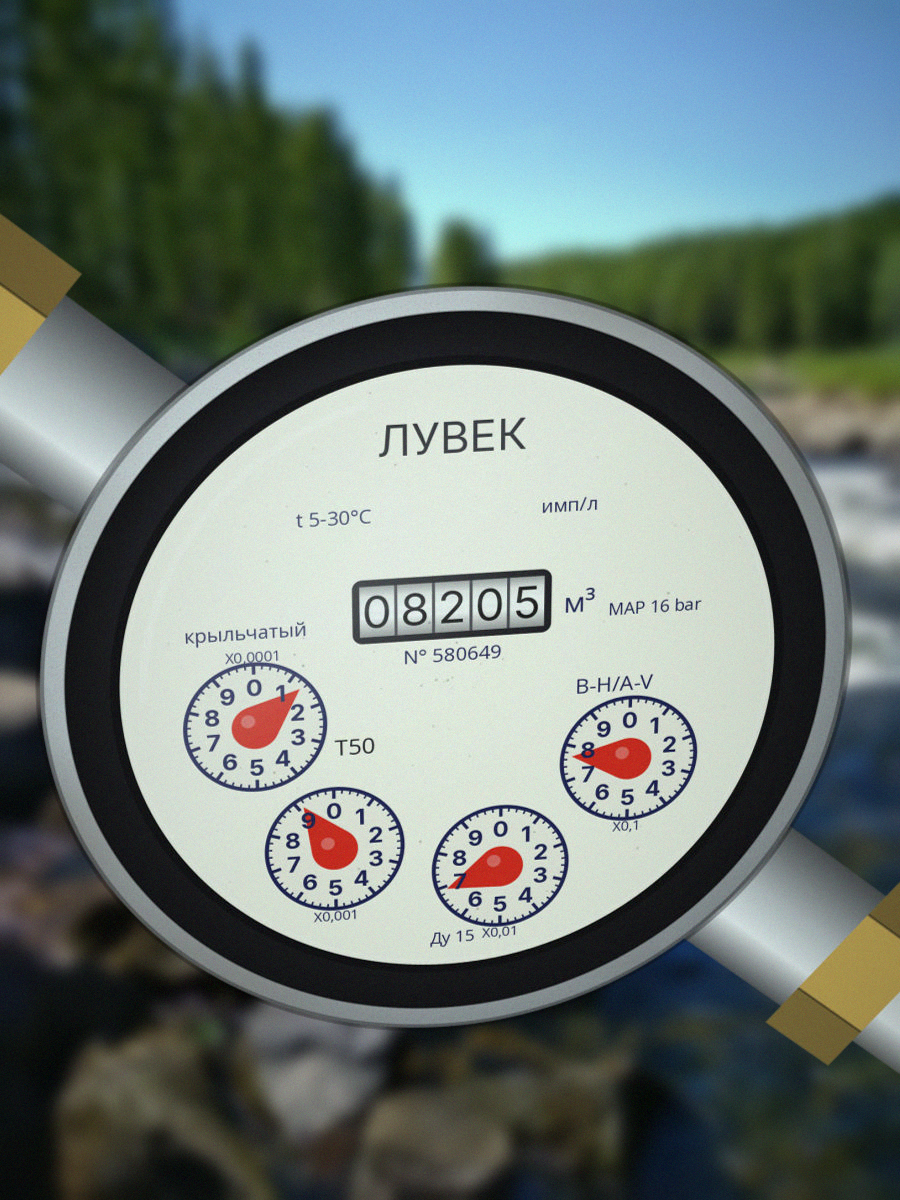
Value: m³ 8205.7691
